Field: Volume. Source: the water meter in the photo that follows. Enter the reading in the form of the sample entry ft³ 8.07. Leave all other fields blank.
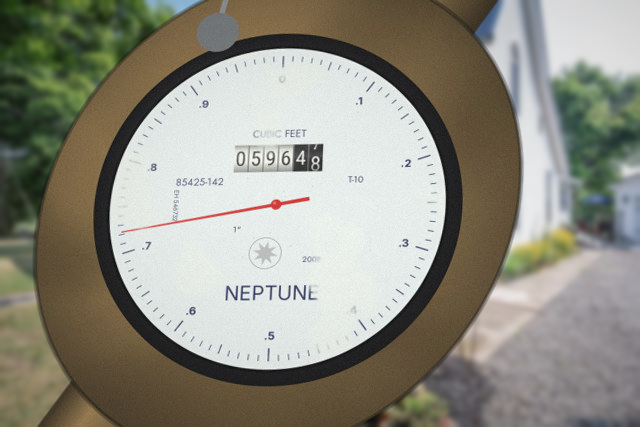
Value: ft³ 59647.72
